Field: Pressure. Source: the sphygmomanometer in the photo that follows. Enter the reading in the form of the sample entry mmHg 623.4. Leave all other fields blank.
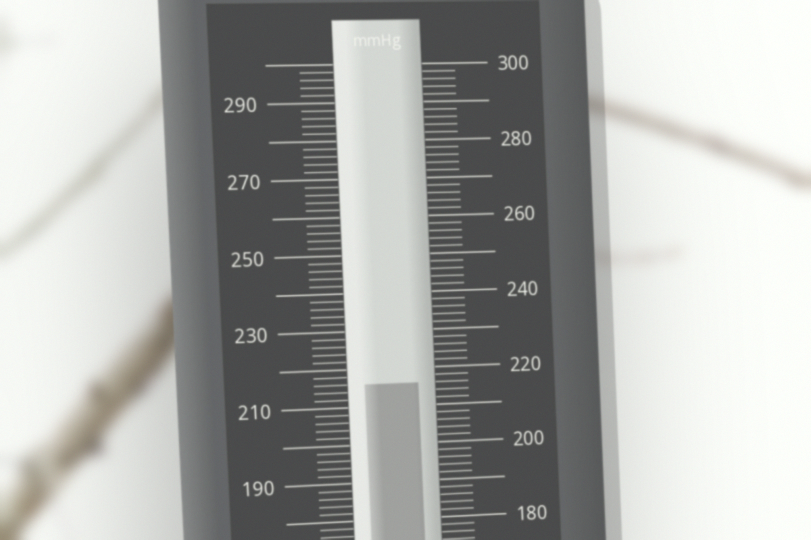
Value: mmHg 216
